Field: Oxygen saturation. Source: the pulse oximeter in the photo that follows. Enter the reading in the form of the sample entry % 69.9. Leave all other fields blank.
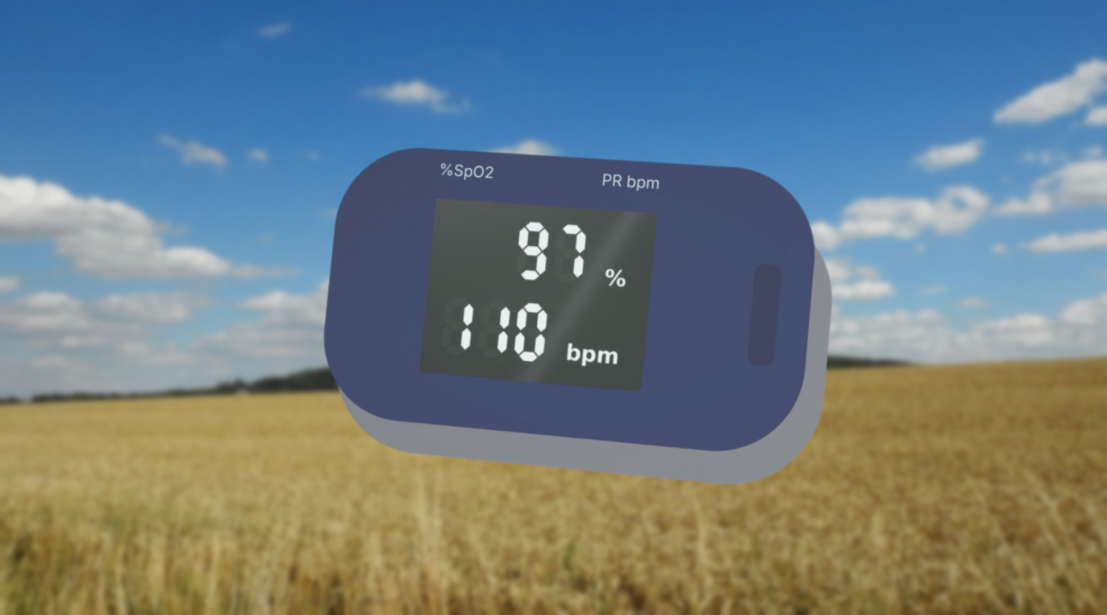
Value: % 97
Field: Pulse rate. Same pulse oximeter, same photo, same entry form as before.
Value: bpm 110
